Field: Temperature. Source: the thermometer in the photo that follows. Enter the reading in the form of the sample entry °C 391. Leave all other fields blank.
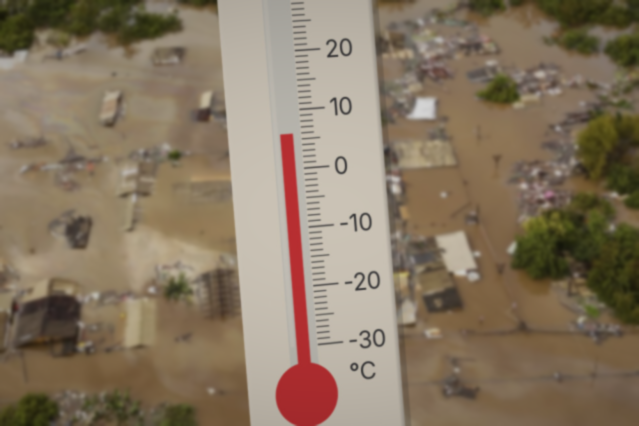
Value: °C 6
